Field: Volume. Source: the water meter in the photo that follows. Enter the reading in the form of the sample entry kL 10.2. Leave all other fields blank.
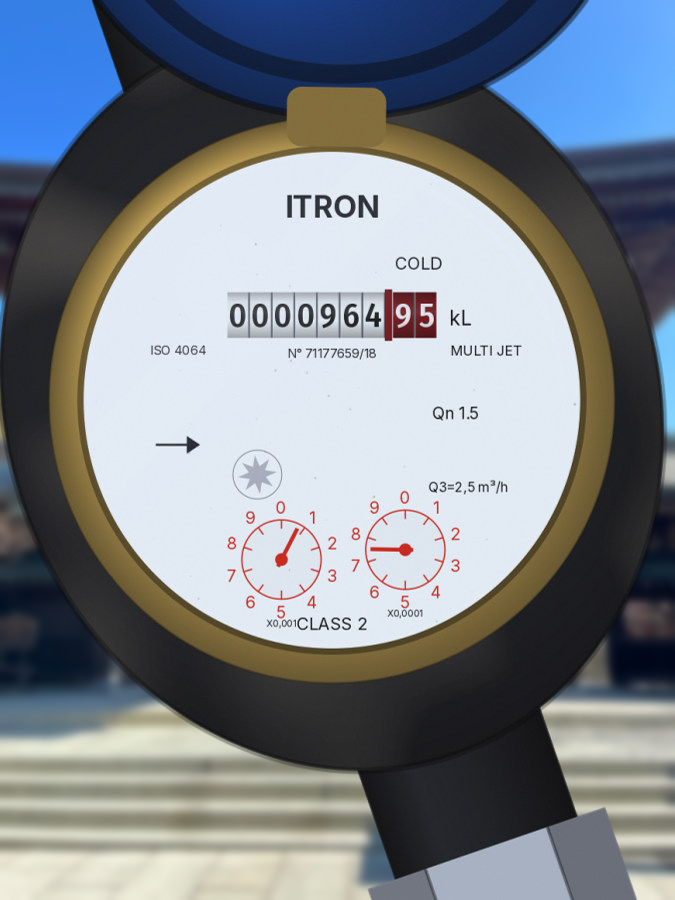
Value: kL 964.9507
